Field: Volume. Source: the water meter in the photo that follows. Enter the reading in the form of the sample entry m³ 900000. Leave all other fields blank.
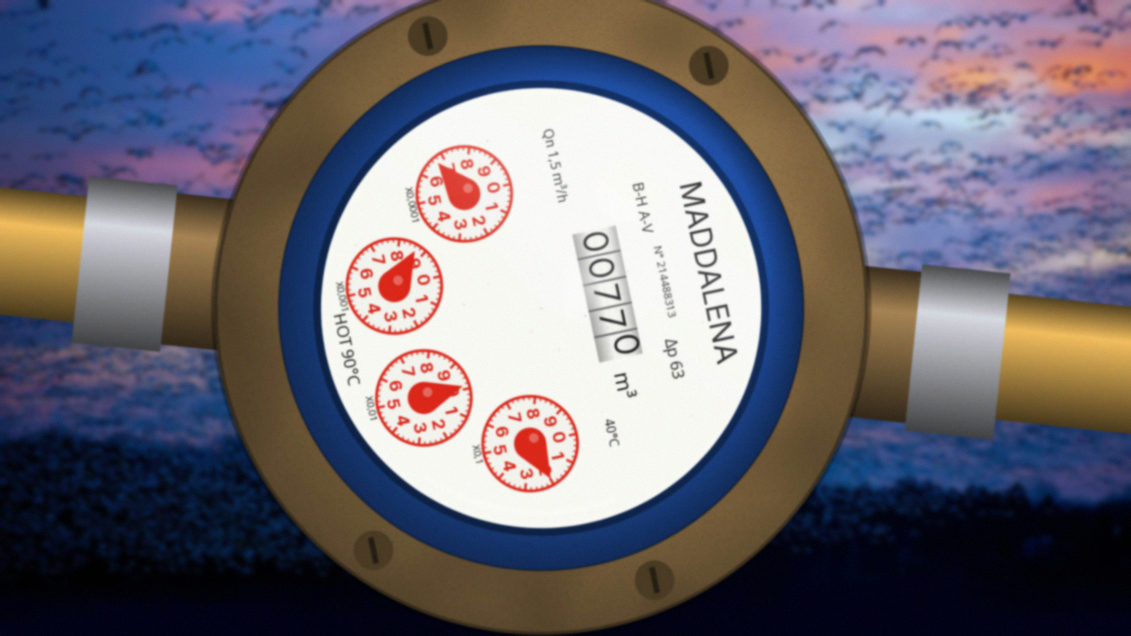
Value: m³ 770.1986
